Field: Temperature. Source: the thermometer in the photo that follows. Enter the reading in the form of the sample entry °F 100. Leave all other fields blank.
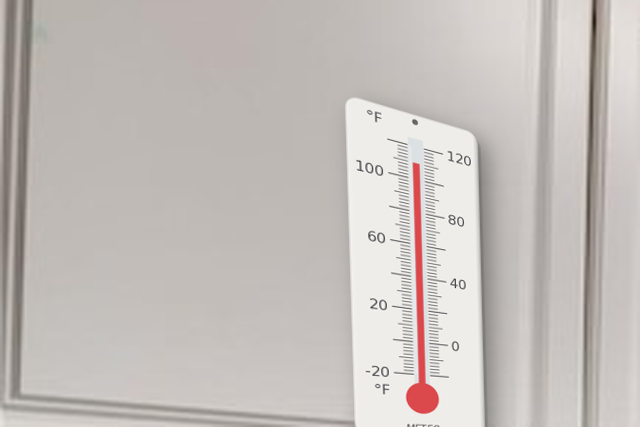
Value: °F 110
